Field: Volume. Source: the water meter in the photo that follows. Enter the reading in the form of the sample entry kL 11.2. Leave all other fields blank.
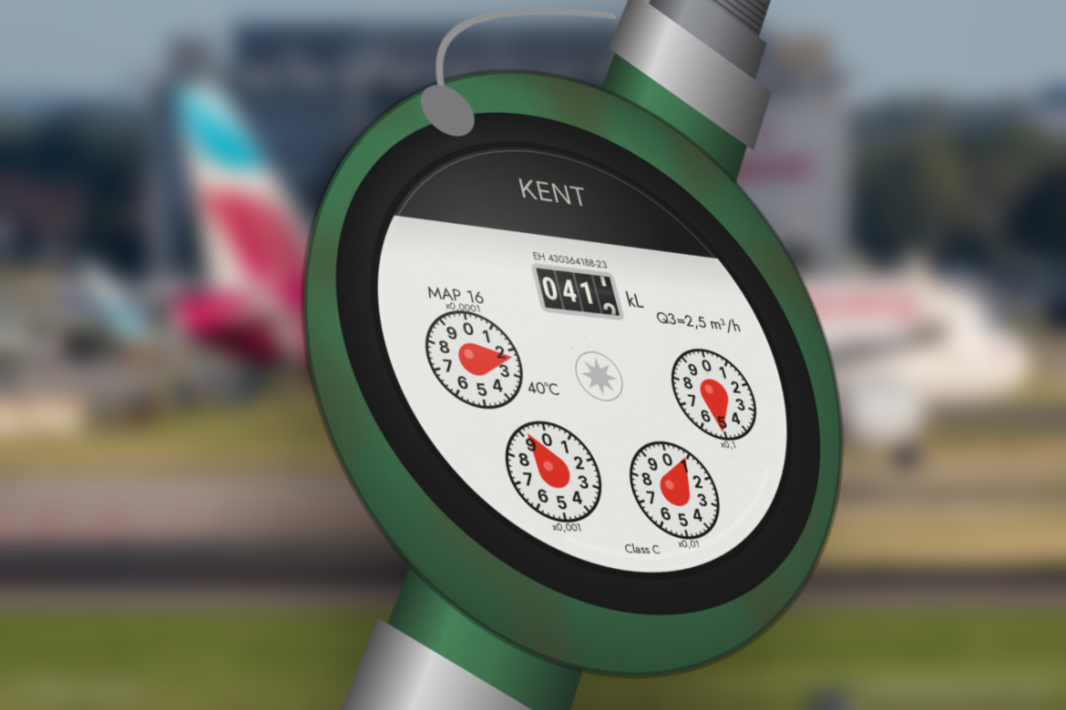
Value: kL 411.5092
